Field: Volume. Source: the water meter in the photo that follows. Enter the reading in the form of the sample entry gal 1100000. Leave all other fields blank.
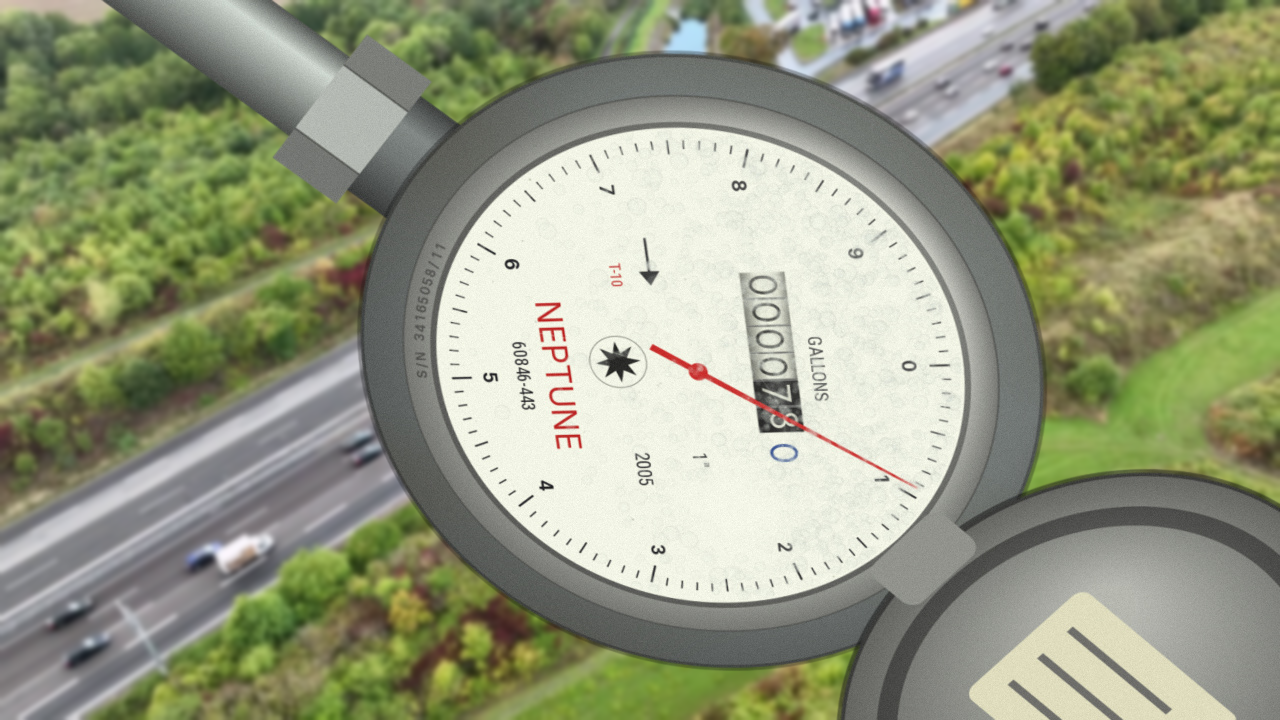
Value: gal 780.9
